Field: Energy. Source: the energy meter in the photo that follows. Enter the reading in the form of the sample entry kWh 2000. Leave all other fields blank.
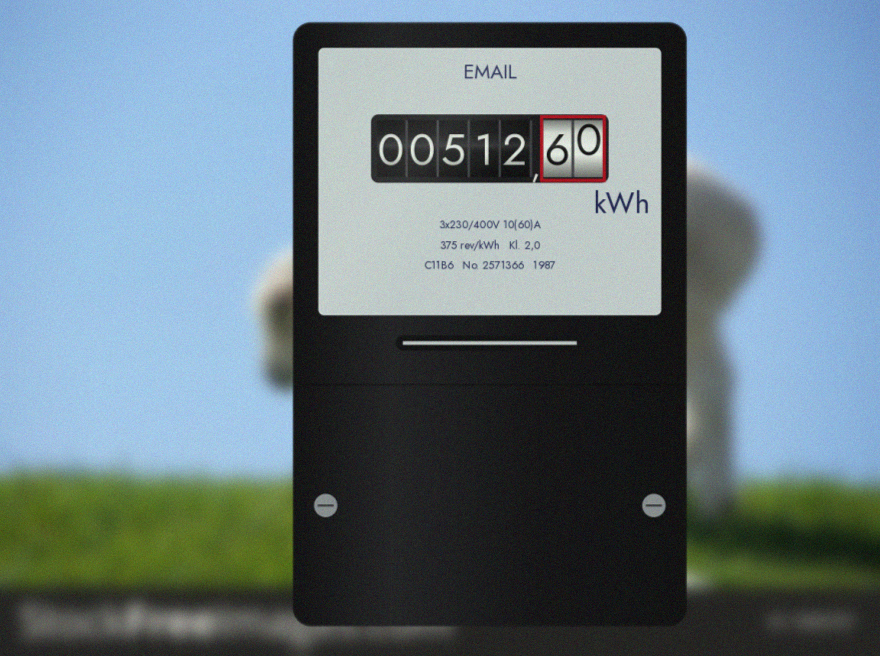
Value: kWh 512.60
